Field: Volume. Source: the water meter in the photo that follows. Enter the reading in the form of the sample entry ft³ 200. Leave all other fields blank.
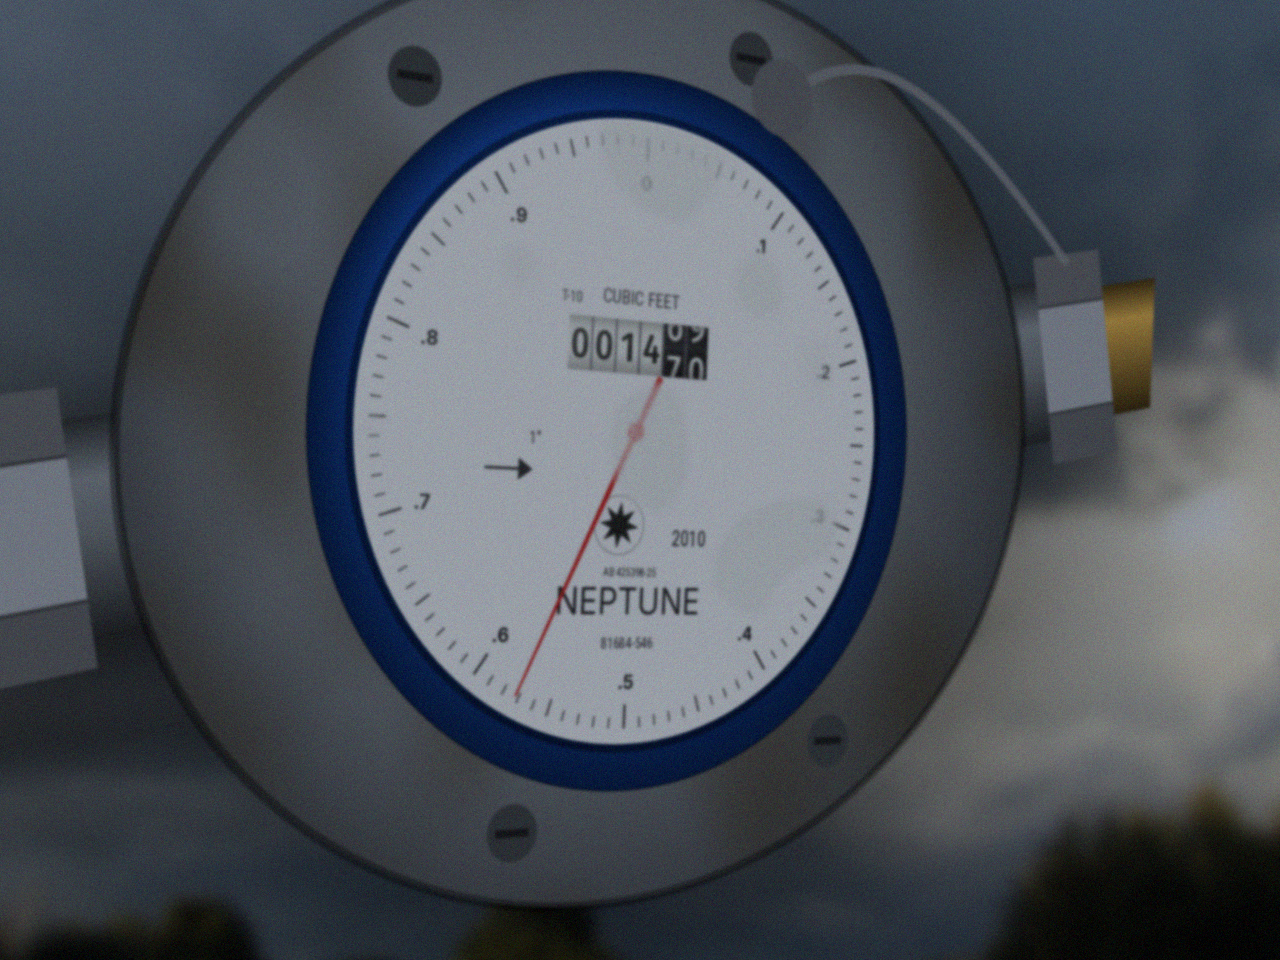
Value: ft³ 1469.57
